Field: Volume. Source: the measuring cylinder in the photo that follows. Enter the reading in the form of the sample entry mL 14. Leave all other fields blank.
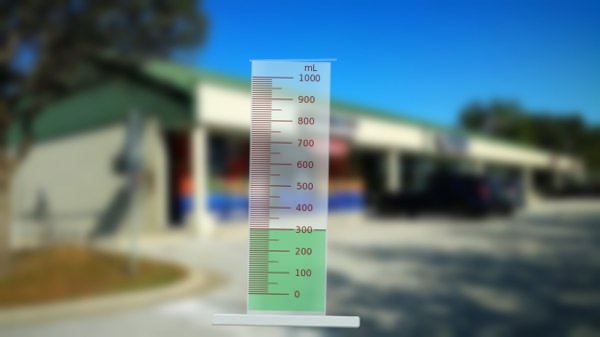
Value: mL 300
